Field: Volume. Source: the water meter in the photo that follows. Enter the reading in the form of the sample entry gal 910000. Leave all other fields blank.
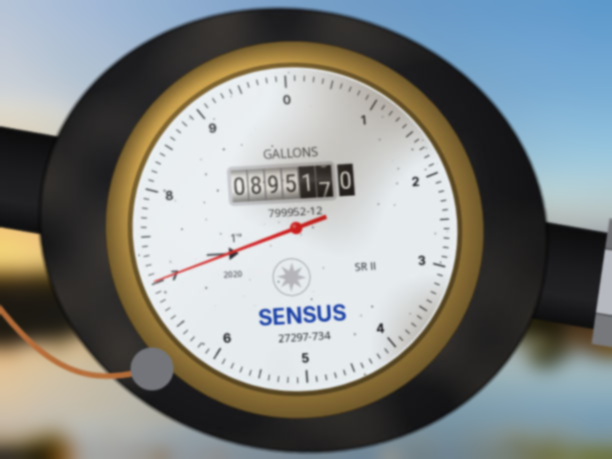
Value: gal 895167.0
